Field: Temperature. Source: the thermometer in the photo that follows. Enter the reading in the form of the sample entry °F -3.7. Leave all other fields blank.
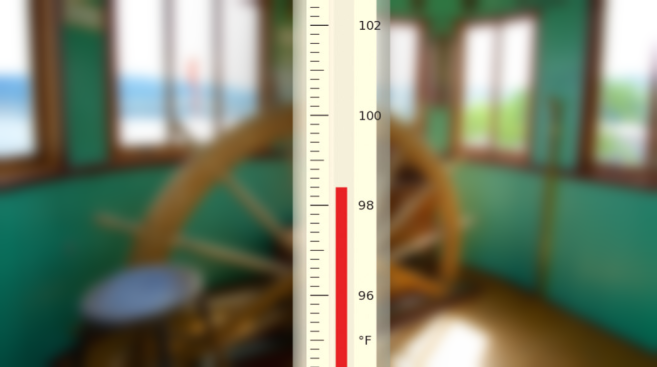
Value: °F 98.4
